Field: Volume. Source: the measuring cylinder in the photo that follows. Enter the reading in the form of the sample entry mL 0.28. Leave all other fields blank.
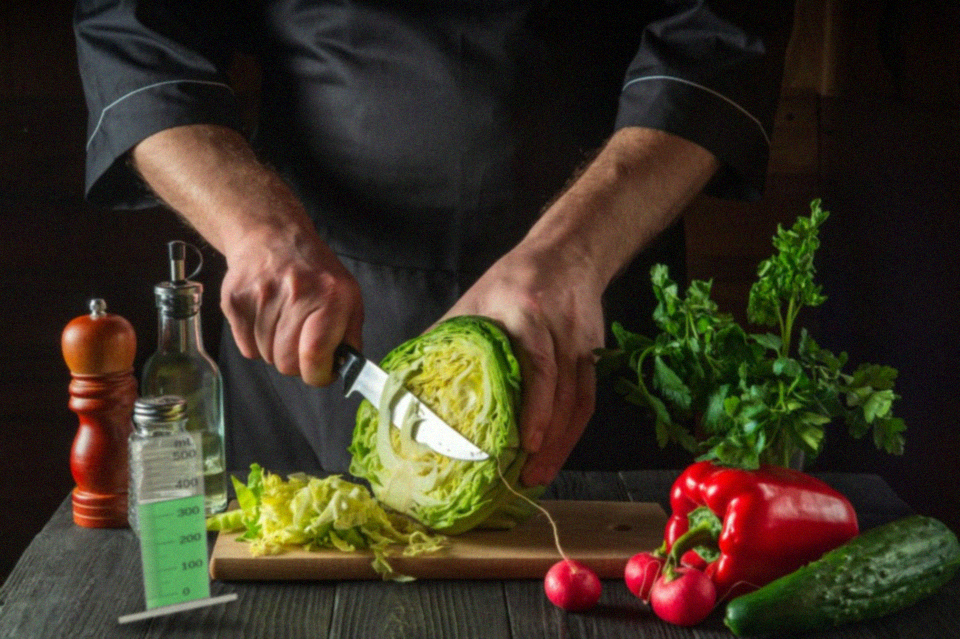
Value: mL 350
